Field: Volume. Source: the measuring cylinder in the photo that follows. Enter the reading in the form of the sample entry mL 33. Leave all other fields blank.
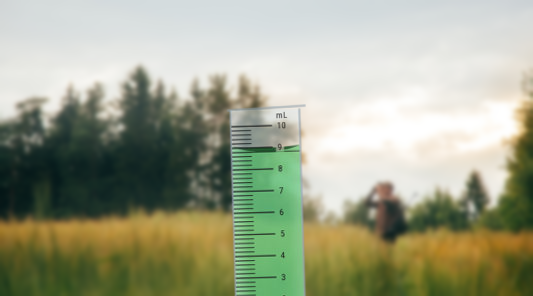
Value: mL 8.8
